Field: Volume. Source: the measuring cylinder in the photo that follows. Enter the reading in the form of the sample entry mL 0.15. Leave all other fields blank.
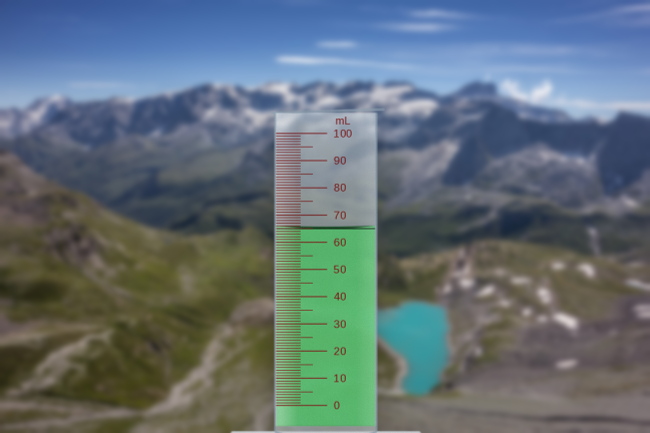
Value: mL 65
